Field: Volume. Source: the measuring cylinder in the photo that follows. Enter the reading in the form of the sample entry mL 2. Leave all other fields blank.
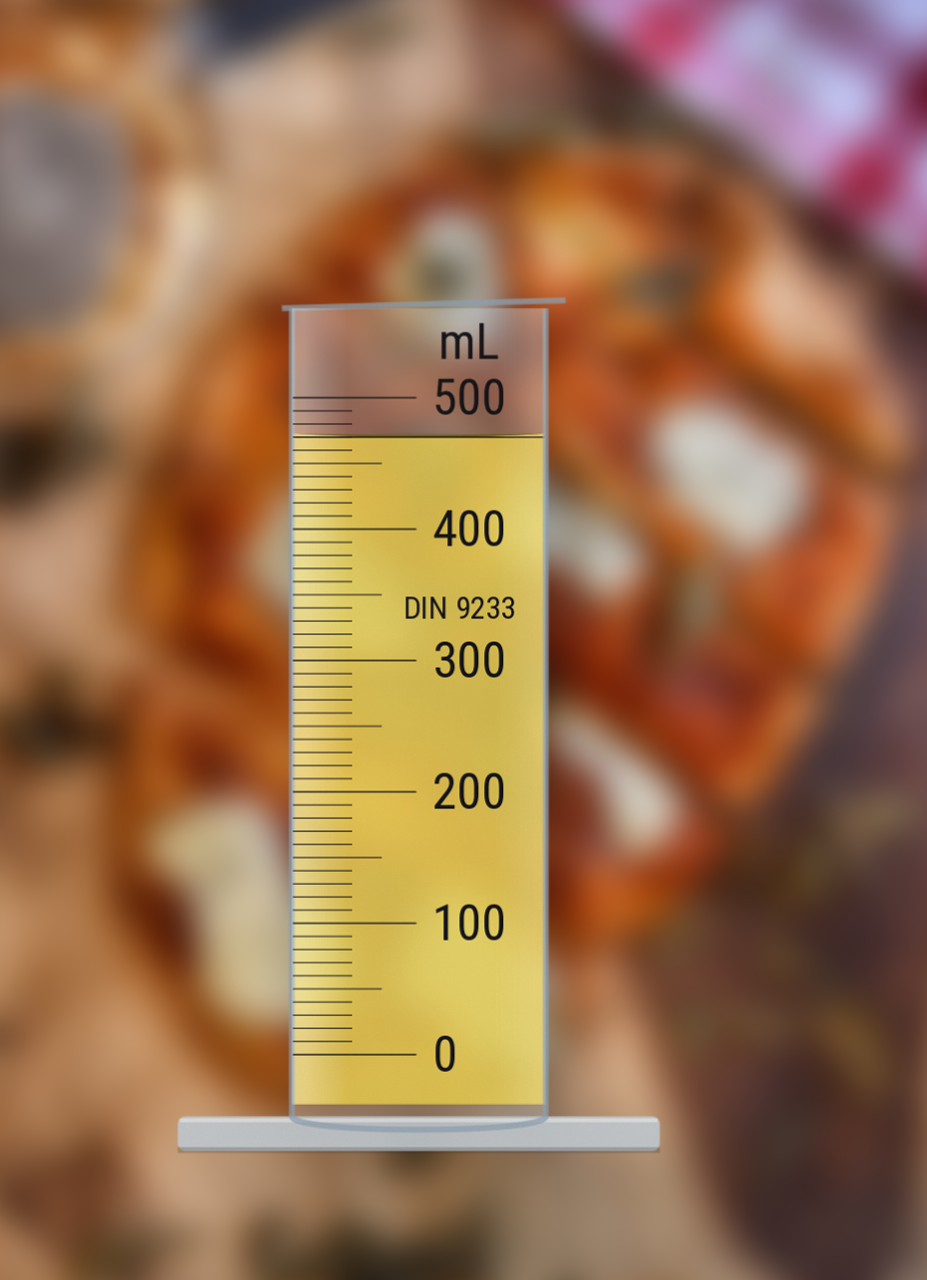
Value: mL 470
